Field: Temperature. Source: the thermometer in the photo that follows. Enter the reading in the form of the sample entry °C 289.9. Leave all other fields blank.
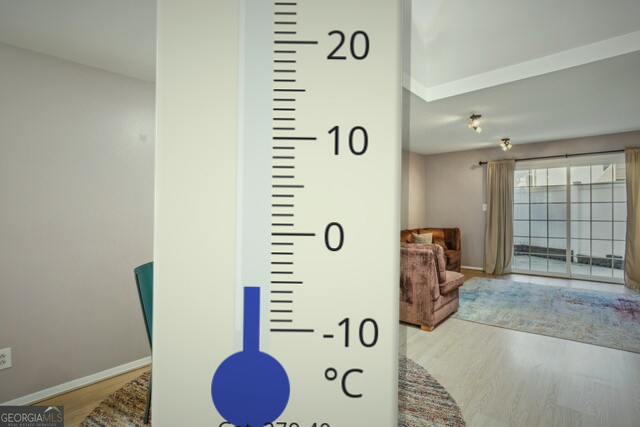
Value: °C -5.5
